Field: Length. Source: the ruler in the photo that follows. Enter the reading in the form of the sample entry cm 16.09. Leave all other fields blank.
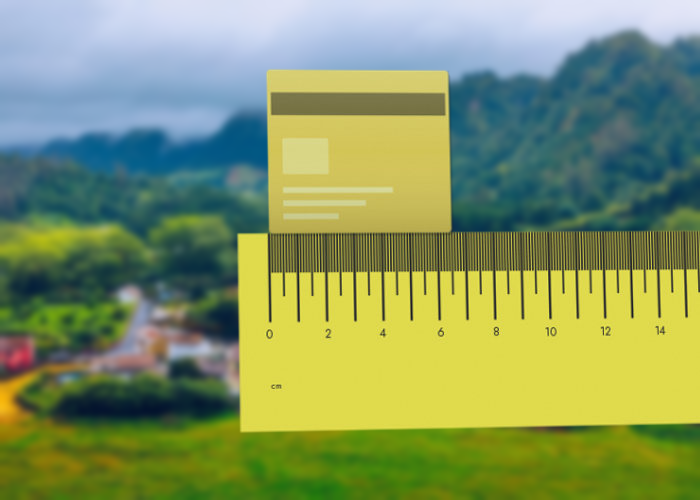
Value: cm 6.5
